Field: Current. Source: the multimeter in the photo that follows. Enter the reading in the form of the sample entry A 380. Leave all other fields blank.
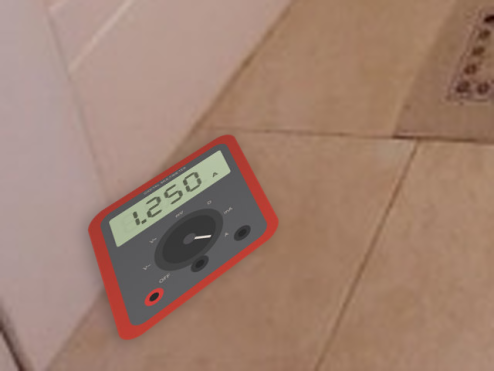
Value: A 1.250
